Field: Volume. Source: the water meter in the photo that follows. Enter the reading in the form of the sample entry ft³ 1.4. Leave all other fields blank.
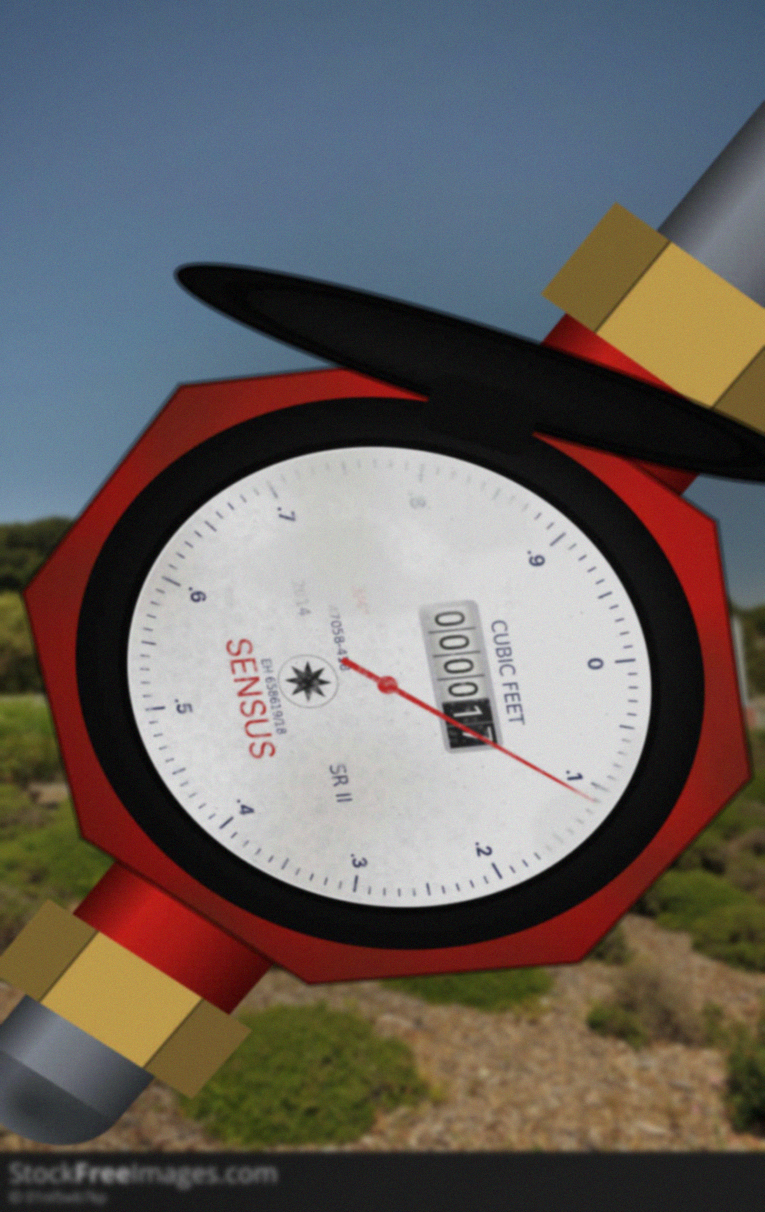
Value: ft³ 17.11
